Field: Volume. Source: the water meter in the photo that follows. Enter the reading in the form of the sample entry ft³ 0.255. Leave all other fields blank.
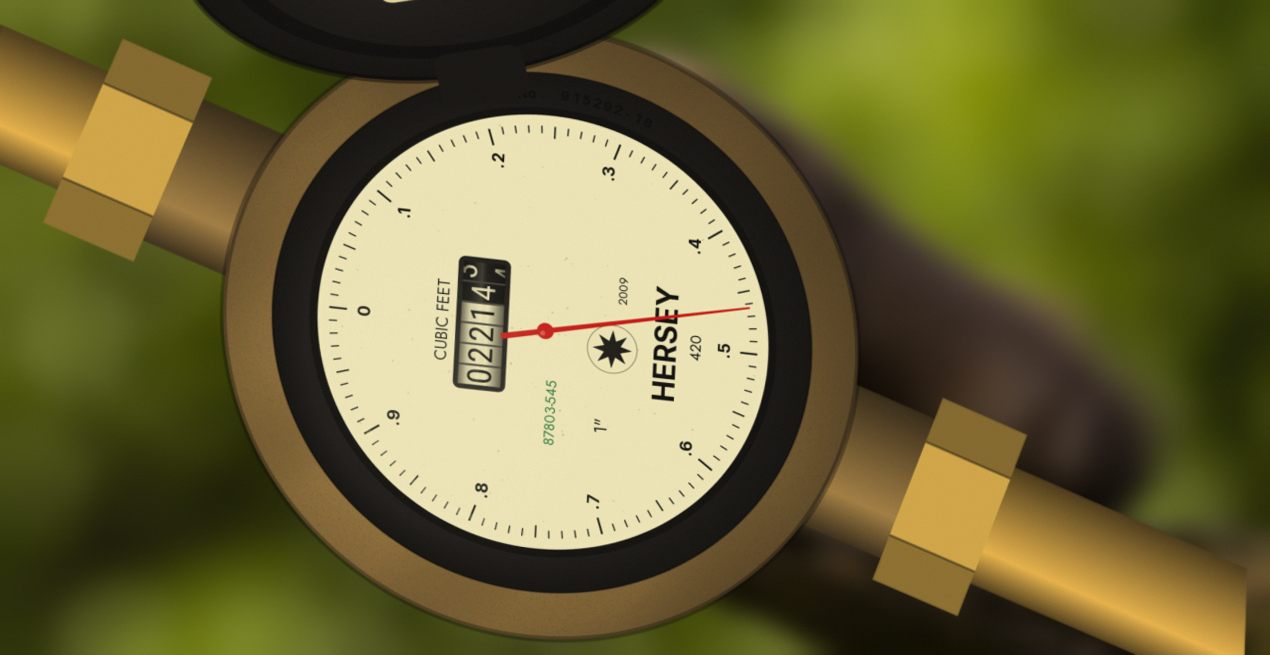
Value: ft³ 22143.46
